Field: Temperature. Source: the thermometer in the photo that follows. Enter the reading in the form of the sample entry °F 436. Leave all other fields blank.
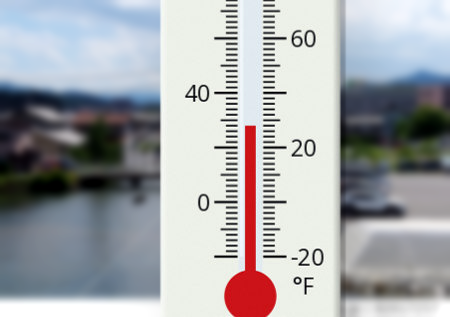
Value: °F 28
